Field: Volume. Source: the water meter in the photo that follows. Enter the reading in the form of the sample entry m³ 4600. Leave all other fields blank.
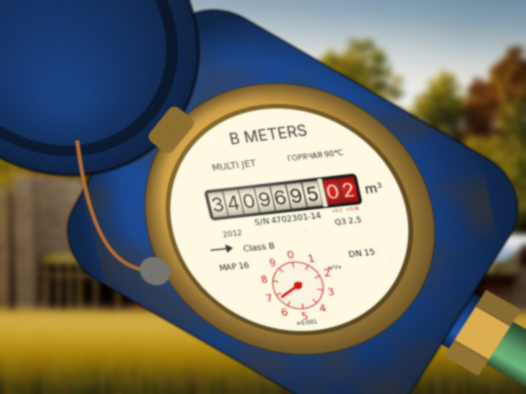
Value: m³ 3409695.026
